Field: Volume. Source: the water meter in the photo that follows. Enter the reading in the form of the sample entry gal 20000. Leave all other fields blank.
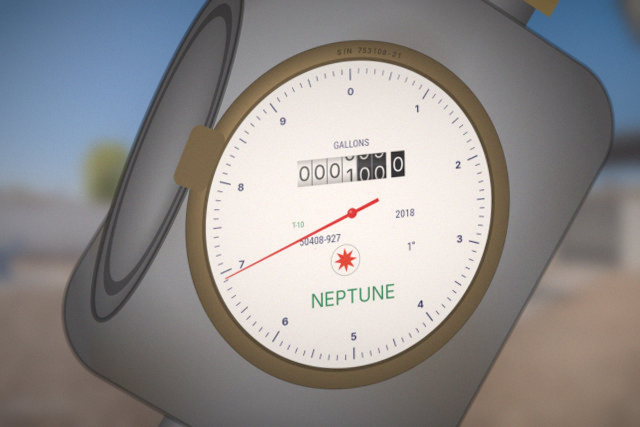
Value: gal 996.9
